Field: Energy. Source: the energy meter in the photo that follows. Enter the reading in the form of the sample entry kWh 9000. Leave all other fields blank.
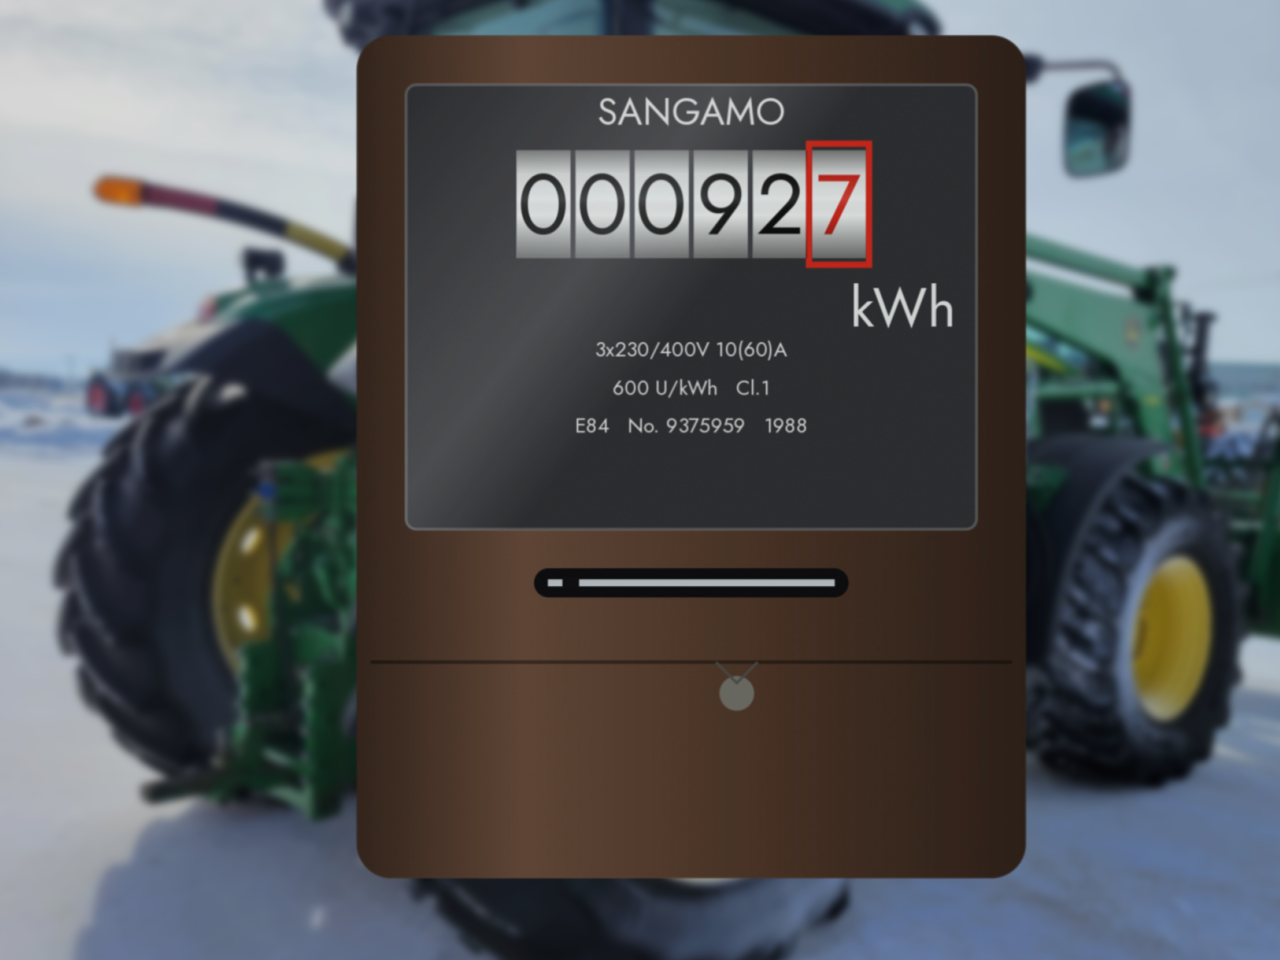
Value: kWh 92.7
